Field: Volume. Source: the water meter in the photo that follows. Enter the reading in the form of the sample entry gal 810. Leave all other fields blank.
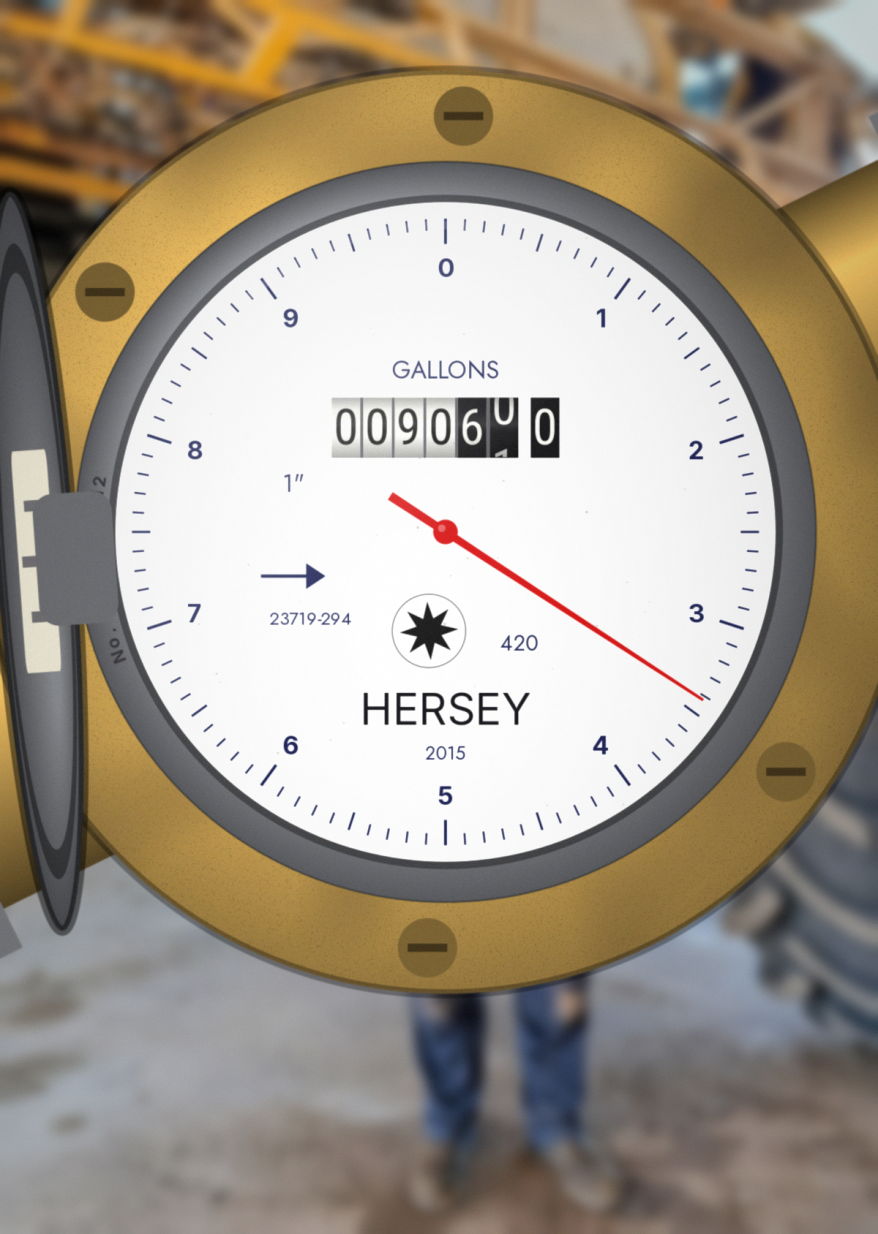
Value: gal 90603.4
